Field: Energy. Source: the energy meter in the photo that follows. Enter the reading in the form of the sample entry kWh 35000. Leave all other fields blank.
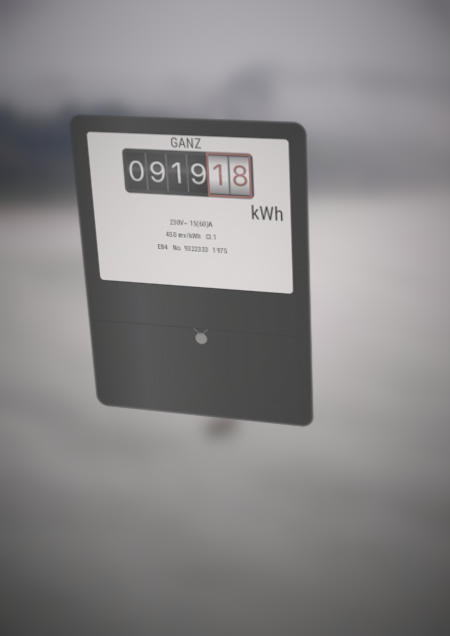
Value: kWh 919.18
